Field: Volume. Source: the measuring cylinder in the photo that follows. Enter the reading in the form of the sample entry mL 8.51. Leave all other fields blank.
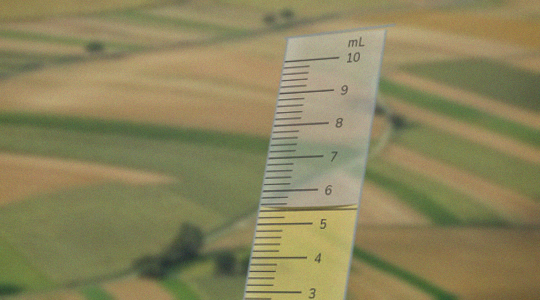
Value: mL 5.4
